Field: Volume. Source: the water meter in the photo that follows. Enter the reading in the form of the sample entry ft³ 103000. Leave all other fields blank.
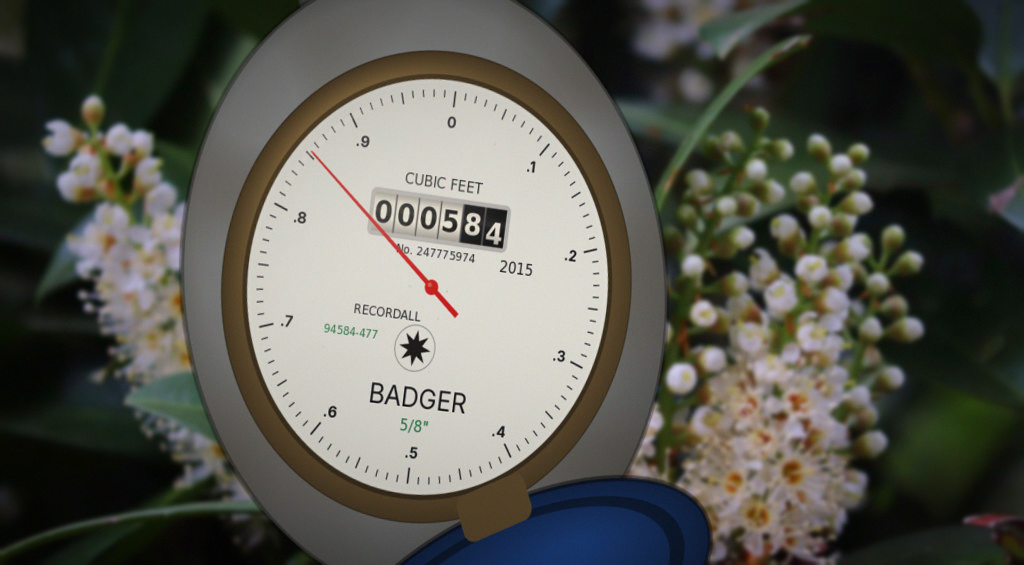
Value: ft³ 583.85
